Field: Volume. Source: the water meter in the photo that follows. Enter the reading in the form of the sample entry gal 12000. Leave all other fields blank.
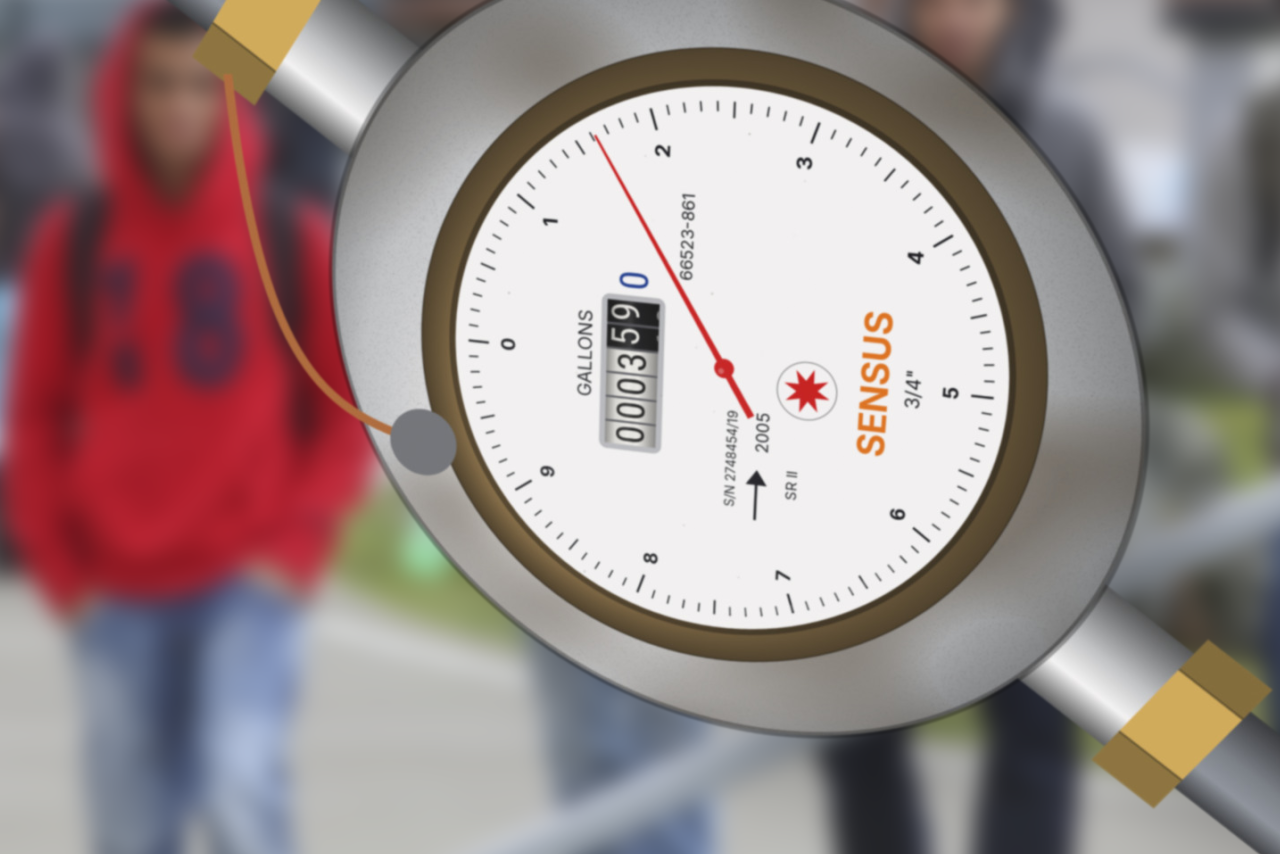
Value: gal 3591.6
